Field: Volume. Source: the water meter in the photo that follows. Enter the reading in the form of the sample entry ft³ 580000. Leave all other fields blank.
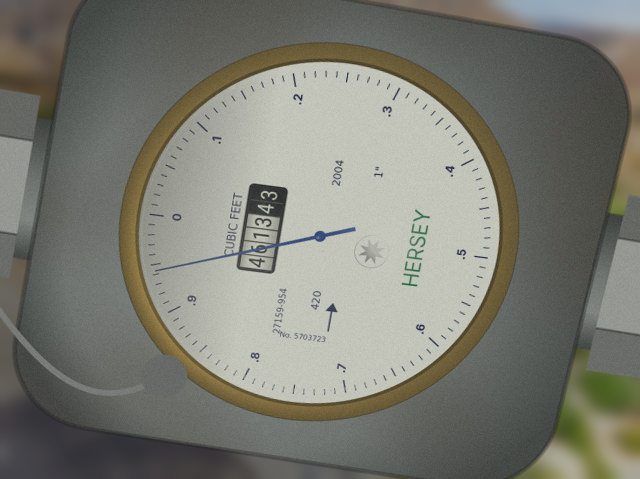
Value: ft³ 461342.94
